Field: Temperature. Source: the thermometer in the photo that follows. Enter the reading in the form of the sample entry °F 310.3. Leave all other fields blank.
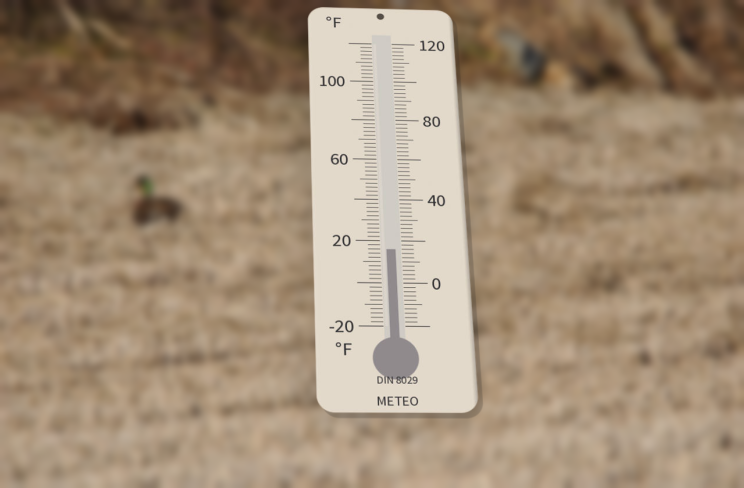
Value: °F 16
